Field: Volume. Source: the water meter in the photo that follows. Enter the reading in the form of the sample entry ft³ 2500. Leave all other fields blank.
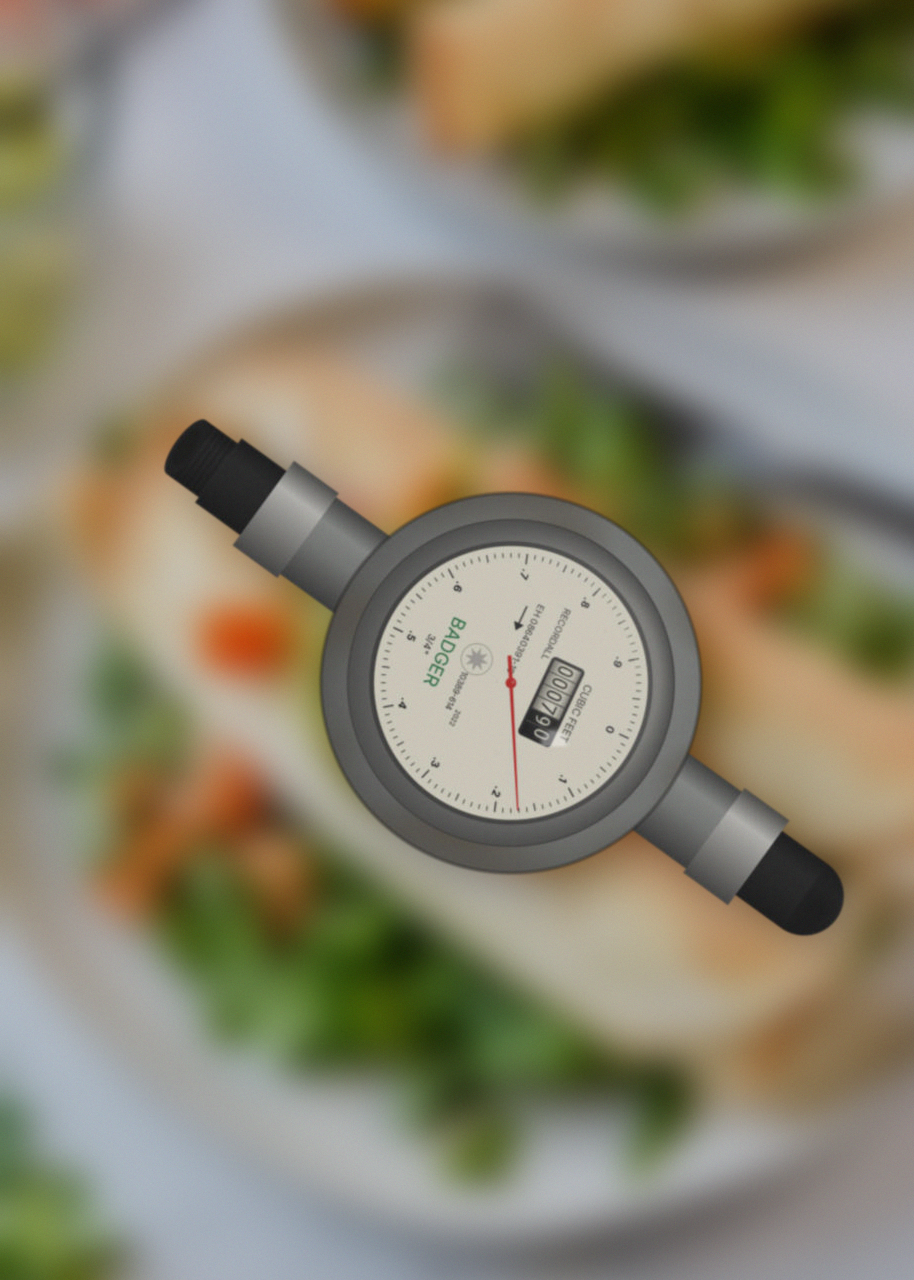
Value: ft³ 790.17
